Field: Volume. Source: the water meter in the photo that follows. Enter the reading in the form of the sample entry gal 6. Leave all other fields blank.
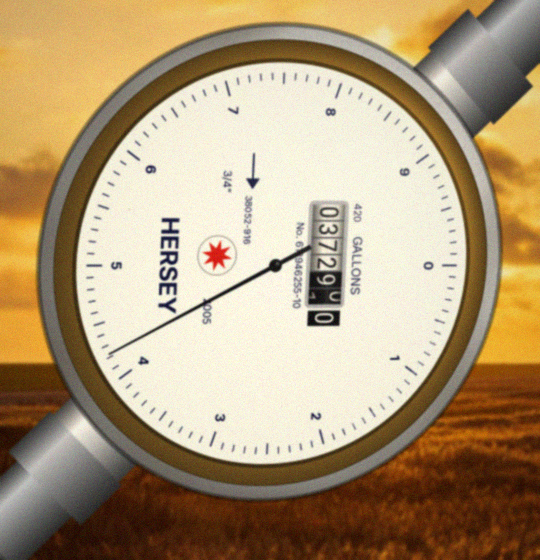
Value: gal 372904.2
